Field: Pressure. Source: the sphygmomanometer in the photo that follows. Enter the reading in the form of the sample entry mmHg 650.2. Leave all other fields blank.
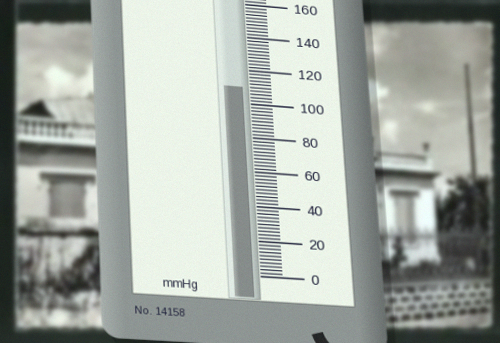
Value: mmHg 110
